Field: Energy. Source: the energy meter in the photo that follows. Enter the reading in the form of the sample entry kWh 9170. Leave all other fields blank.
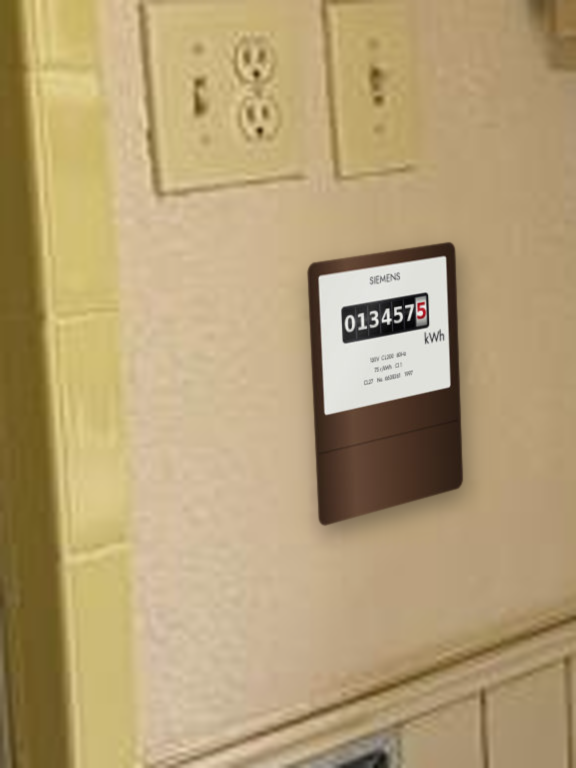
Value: kWh 13457.5
